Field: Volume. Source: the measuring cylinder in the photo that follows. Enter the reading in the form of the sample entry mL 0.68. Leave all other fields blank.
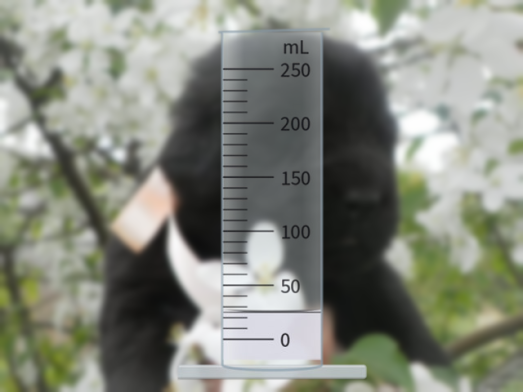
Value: mL 25
